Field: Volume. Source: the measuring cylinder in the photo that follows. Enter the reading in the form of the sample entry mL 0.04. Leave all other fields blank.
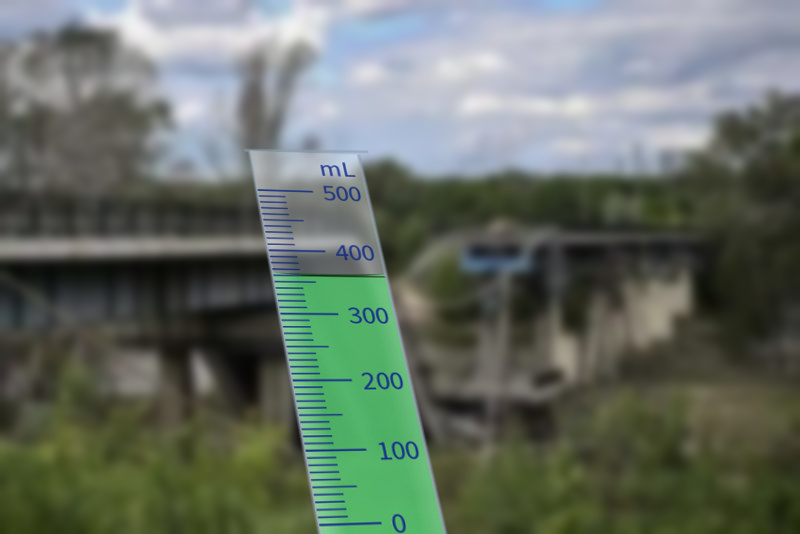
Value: mL 360
